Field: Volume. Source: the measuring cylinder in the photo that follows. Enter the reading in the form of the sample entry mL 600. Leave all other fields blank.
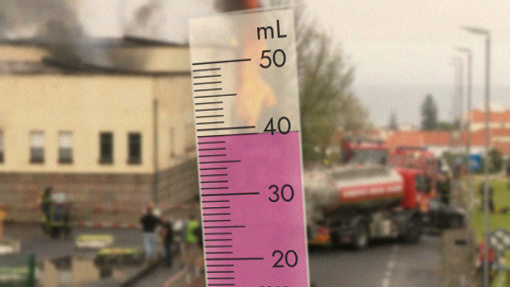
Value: mL 39
